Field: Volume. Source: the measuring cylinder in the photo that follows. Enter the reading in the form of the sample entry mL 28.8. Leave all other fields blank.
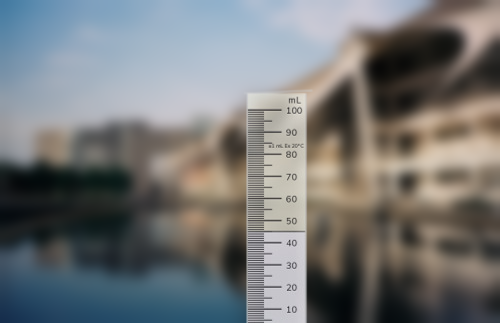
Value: mL 45
